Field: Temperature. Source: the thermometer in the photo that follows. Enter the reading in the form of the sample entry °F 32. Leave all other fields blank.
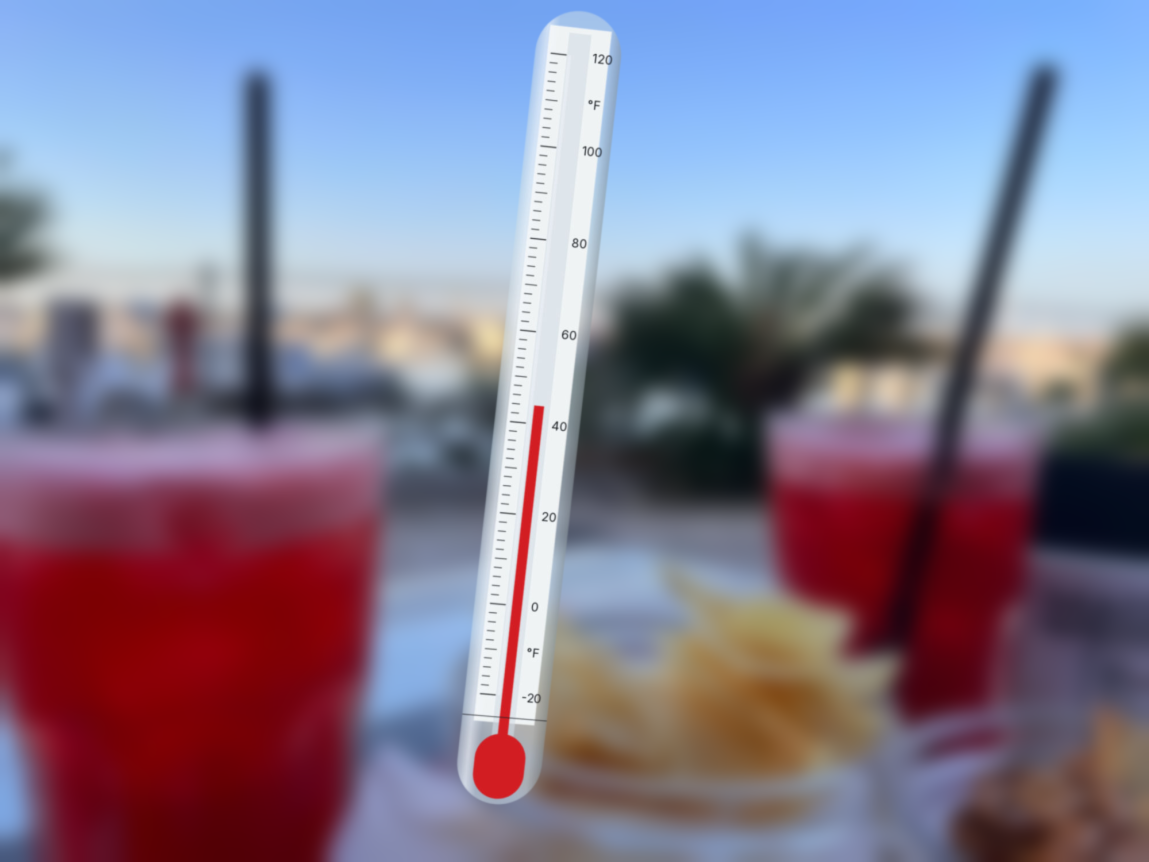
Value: °F 44
